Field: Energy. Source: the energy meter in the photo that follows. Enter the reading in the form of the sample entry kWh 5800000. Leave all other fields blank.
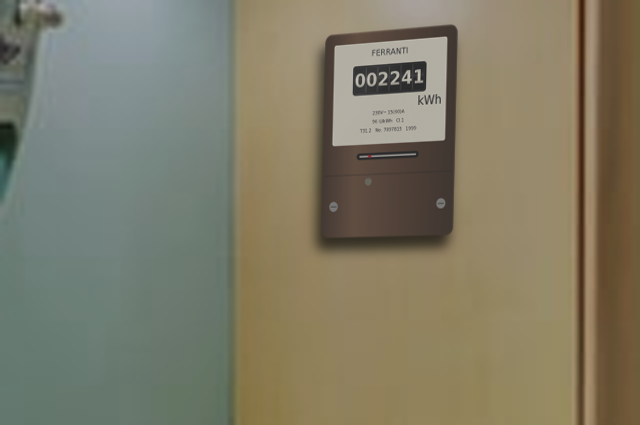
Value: kWh 2241
